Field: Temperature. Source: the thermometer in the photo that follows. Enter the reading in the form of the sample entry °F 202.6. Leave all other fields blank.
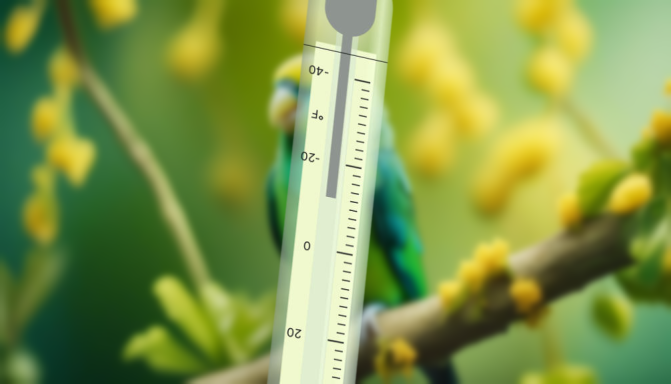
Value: °F -12
